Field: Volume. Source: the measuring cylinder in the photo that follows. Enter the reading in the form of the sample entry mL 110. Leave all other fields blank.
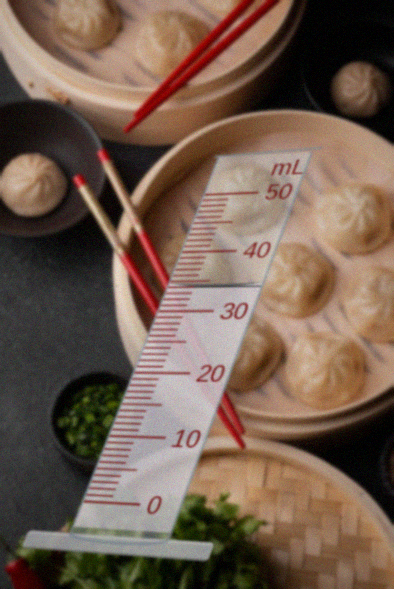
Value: mL 34
